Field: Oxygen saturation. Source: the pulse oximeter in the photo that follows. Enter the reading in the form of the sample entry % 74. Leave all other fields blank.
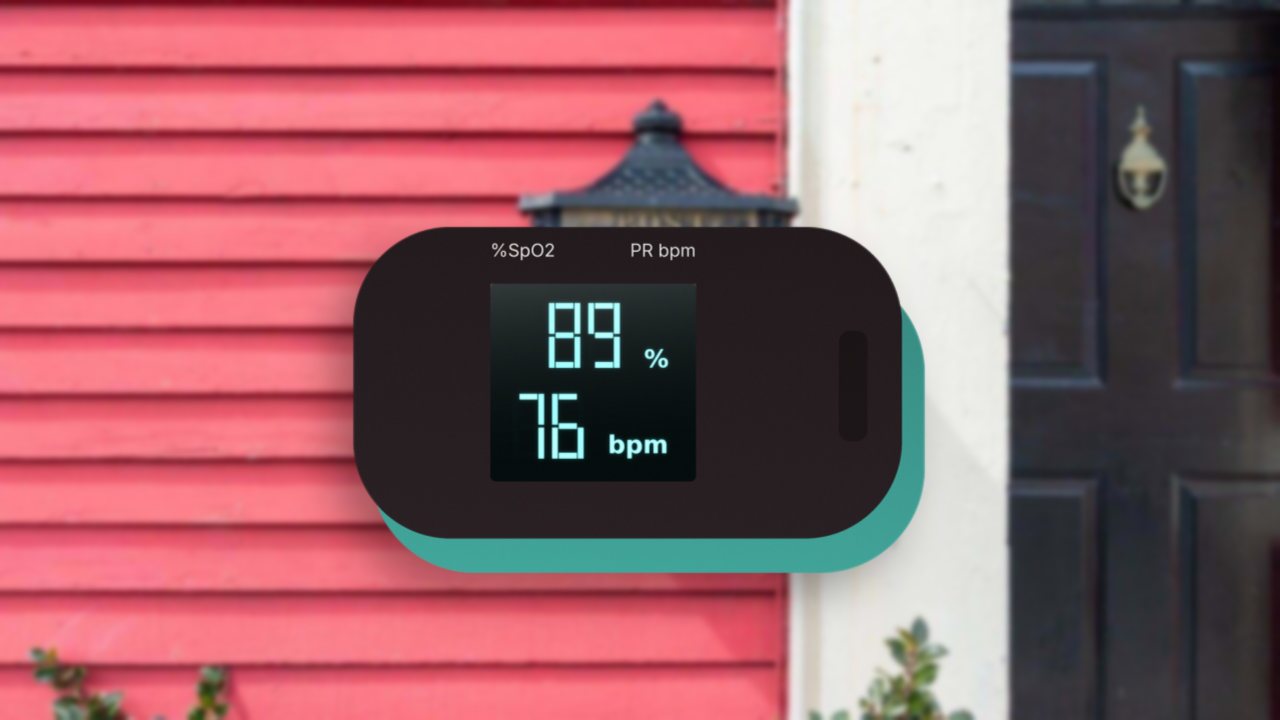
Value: % 89
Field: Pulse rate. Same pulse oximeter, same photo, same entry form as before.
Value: bpm 76
